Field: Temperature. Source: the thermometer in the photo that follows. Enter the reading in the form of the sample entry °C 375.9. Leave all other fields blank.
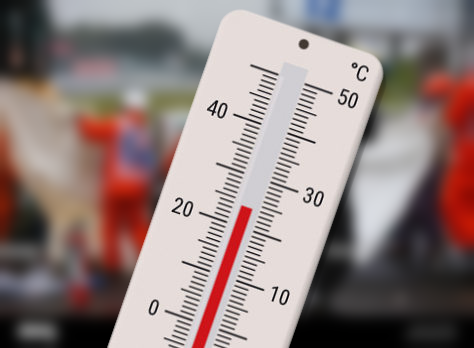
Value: °C 24
